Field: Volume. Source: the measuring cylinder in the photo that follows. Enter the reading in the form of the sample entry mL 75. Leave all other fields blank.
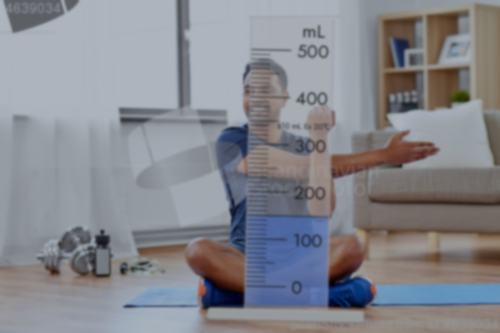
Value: mL 150
